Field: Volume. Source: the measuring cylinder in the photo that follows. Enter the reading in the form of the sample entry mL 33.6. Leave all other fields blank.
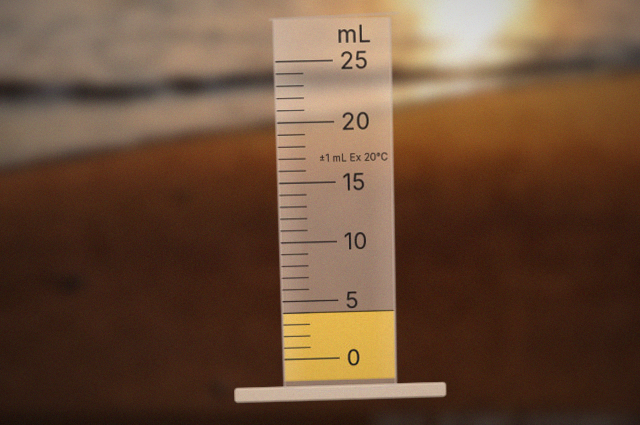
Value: mL 4
